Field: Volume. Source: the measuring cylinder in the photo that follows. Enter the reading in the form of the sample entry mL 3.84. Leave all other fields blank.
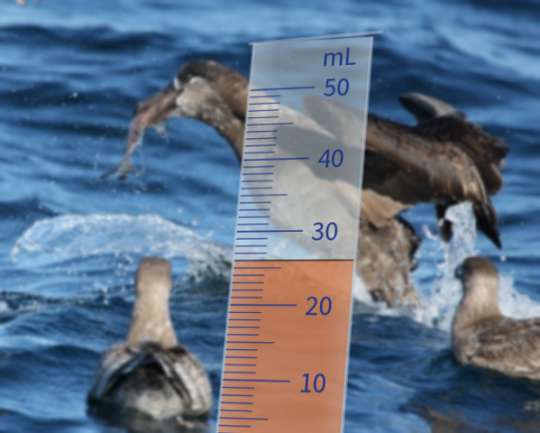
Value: mL 26
